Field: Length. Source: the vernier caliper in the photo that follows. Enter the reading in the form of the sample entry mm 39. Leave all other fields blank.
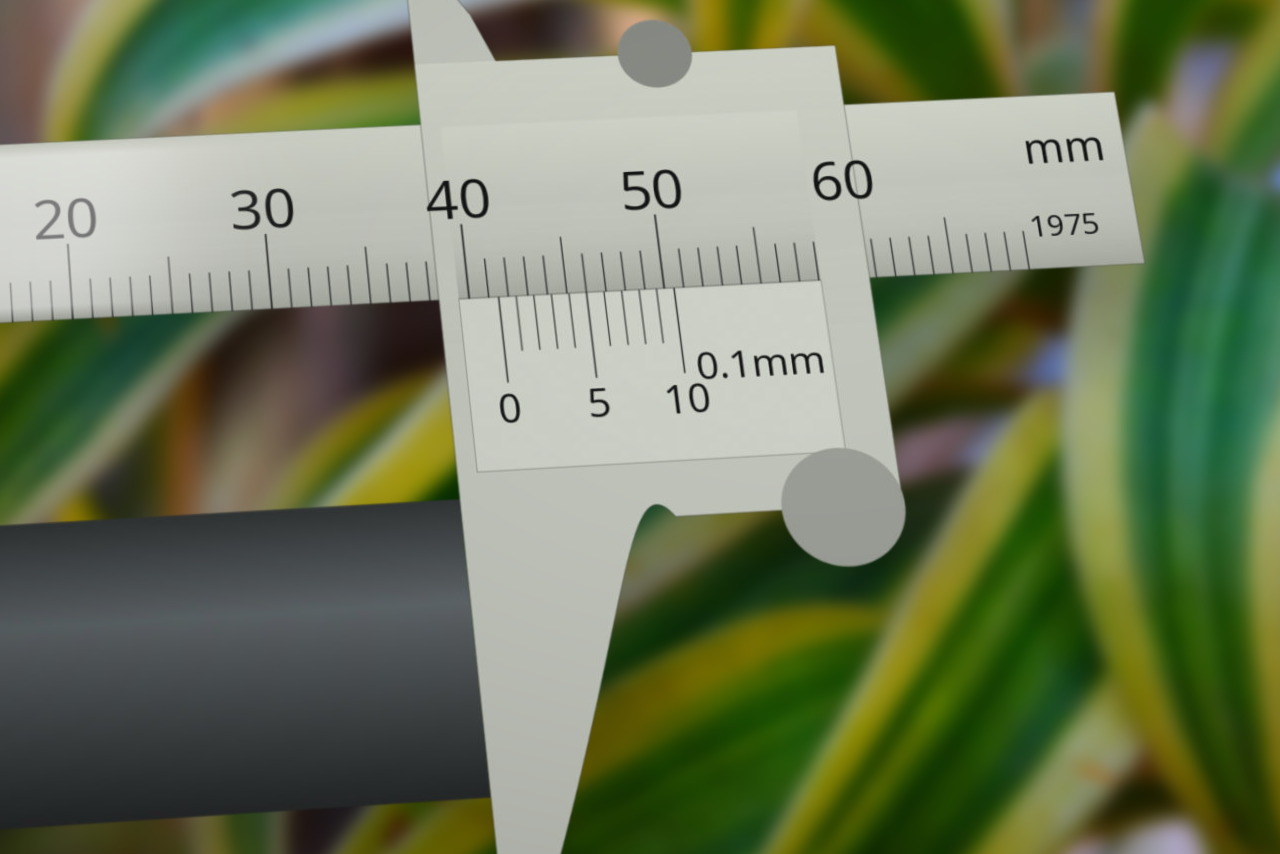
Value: mm 41.5
